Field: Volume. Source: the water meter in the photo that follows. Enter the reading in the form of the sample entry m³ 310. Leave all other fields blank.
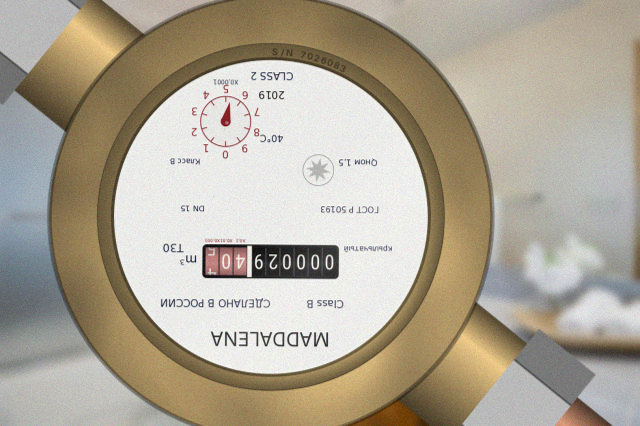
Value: m³ 29.4045
